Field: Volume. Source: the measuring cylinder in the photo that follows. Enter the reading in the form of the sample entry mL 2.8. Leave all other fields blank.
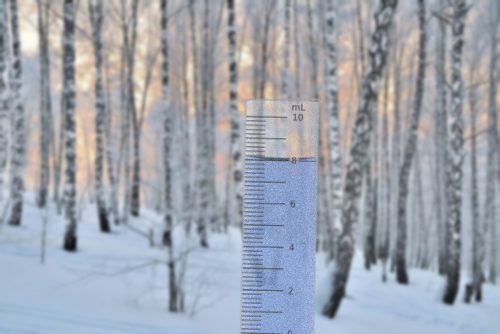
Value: mL 8
